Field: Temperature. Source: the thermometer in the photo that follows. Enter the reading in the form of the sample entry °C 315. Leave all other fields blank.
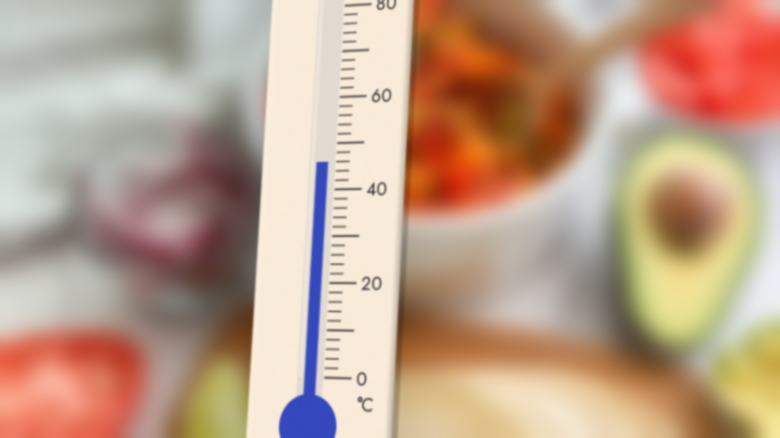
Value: °C 46
